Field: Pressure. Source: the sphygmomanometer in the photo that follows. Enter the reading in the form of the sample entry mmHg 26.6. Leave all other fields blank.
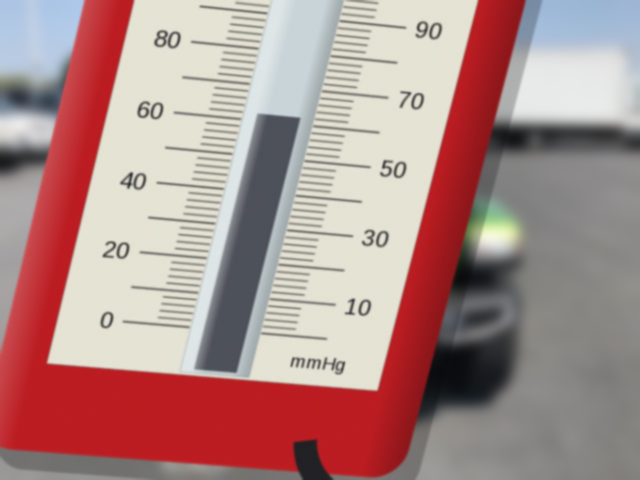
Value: mmHg 62
